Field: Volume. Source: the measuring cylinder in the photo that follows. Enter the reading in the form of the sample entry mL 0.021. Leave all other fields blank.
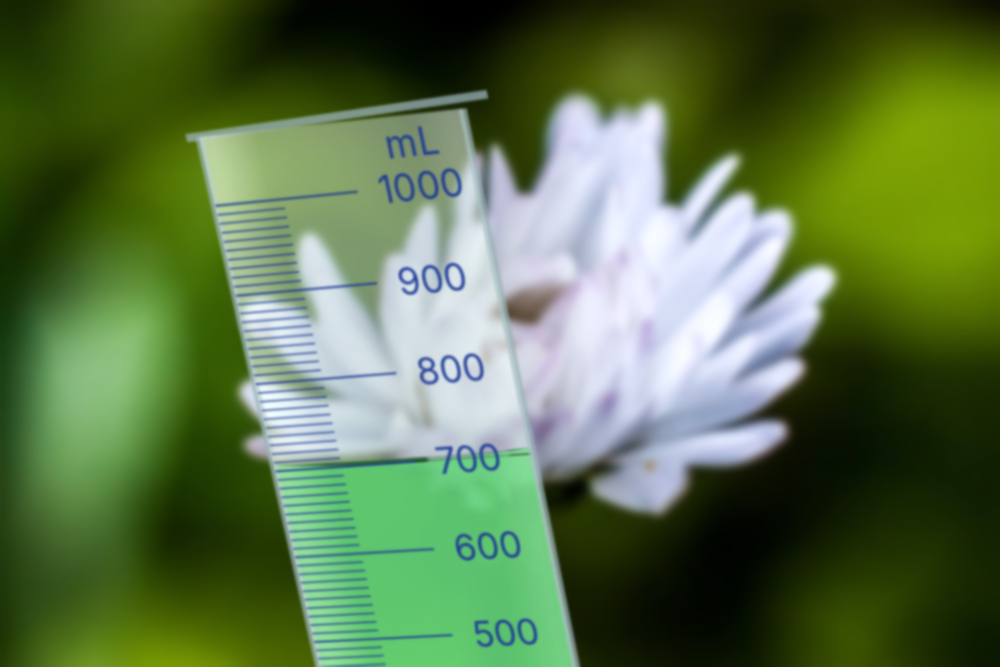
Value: mL 700
